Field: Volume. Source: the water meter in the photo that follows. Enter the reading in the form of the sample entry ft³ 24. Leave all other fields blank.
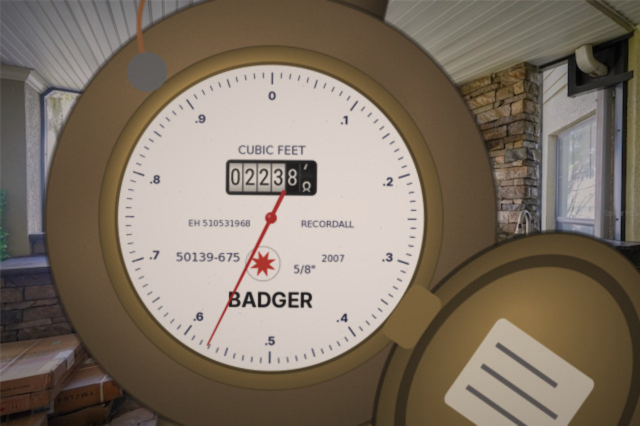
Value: ft³ 22387.57
